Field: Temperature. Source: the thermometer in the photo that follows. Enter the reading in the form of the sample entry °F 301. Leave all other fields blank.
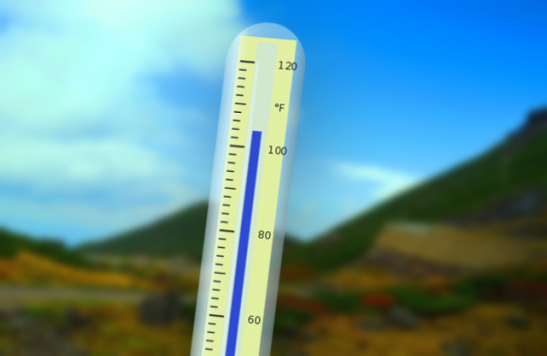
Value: °F 104
